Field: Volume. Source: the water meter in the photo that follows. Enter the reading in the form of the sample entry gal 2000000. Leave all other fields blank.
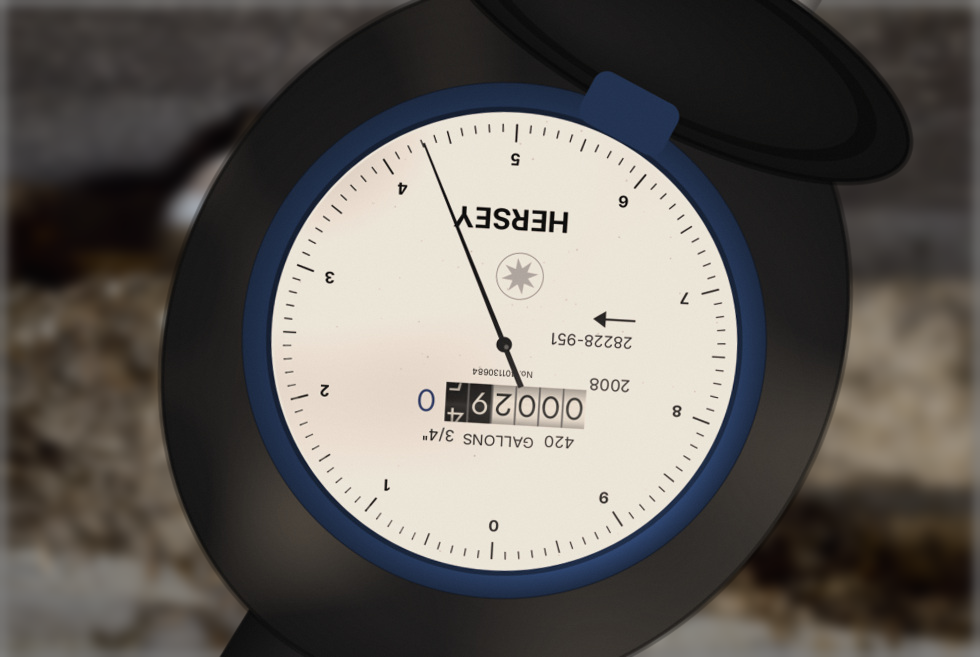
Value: gal 2944.3
